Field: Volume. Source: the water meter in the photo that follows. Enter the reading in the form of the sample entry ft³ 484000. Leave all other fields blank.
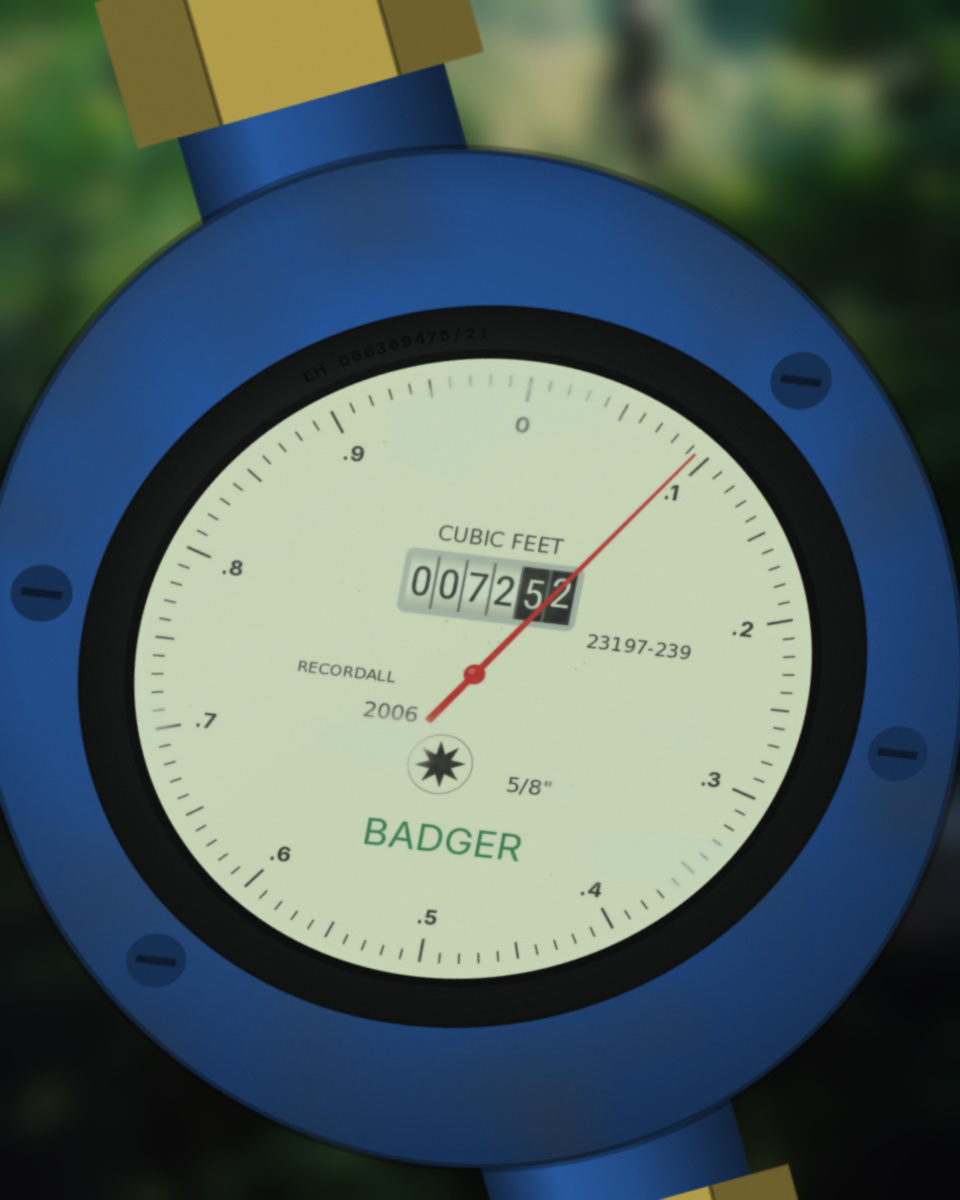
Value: ft³ 7252.09
